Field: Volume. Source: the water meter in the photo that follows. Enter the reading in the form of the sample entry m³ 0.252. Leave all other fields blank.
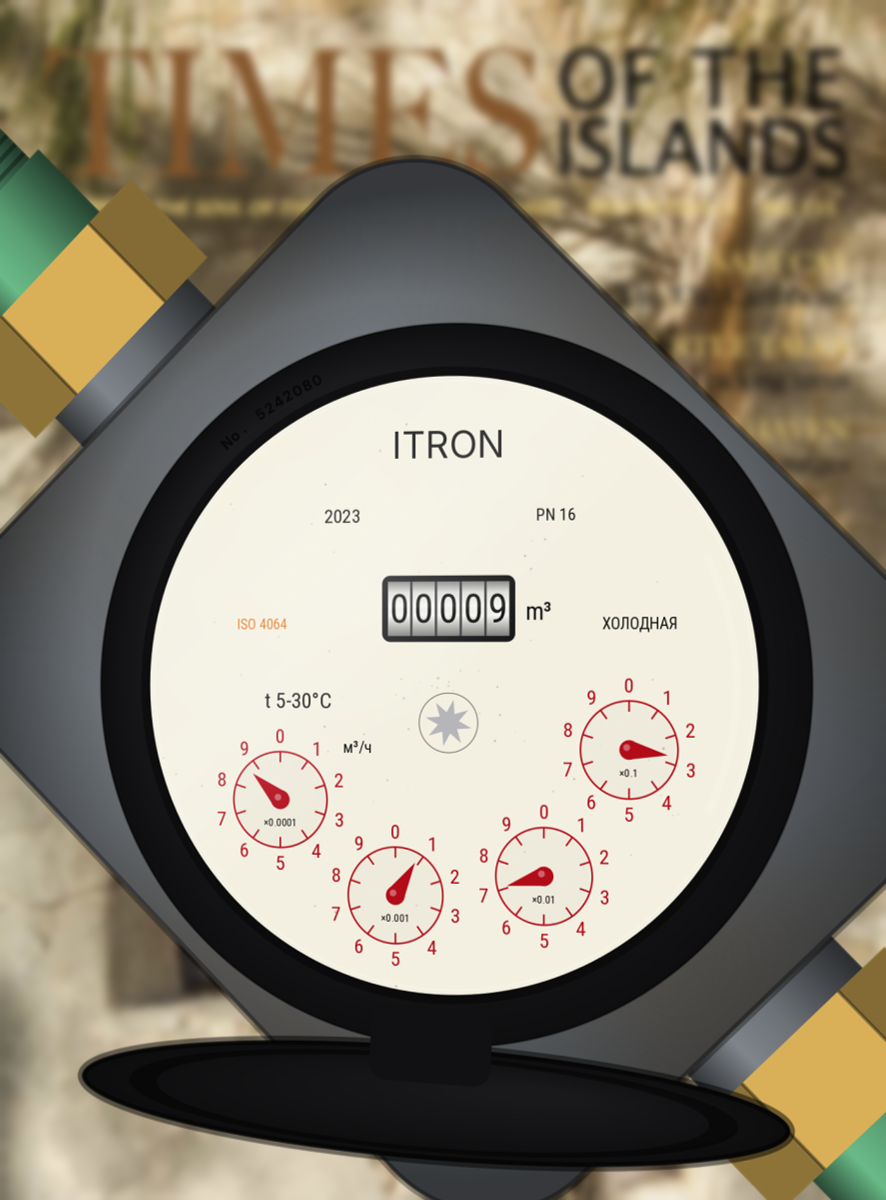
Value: m³ 9.2708
